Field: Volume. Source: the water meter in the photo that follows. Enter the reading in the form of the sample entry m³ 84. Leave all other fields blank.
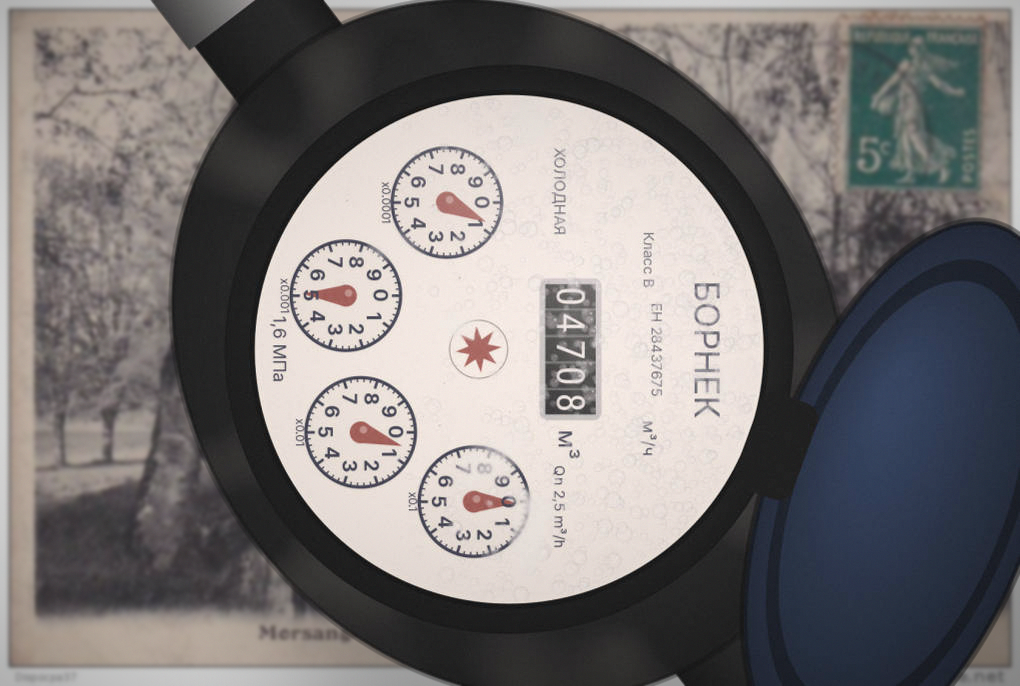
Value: m³ 4708.0050
